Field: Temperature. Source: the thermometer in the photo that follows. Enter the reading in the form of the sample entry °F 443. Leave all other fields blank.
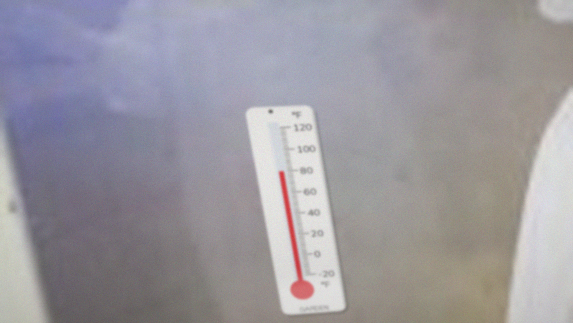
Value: °F 80
